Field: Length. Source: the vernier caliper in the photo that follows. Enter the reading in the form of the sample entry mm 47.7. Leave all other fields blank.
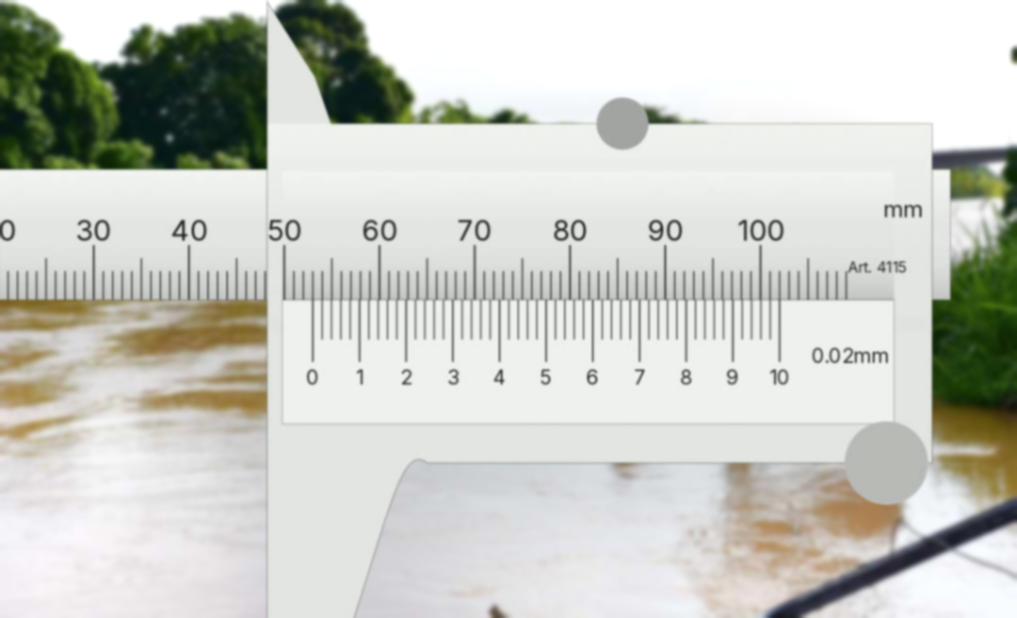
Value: mm 53.0
